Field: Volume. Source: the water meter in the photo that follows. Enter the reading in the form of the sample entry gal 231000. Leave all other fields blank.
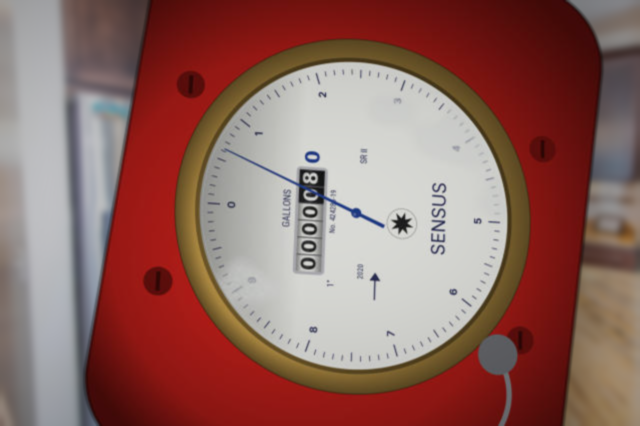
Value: gal 80.6
